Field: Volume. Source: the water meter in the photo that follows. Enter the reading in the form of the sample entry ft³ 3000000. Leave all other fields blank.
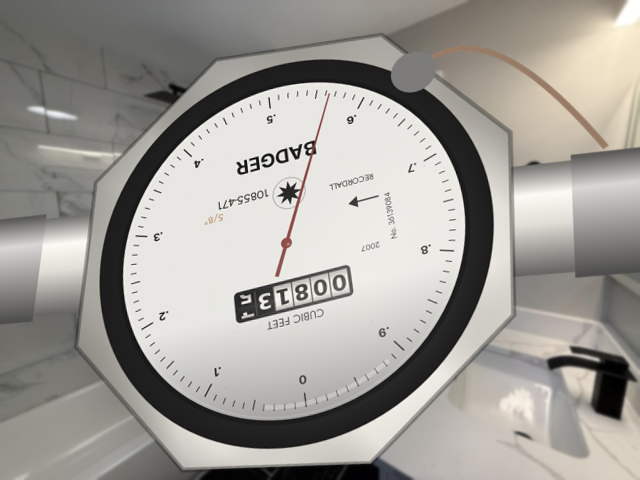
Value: ft³ 8134.56
